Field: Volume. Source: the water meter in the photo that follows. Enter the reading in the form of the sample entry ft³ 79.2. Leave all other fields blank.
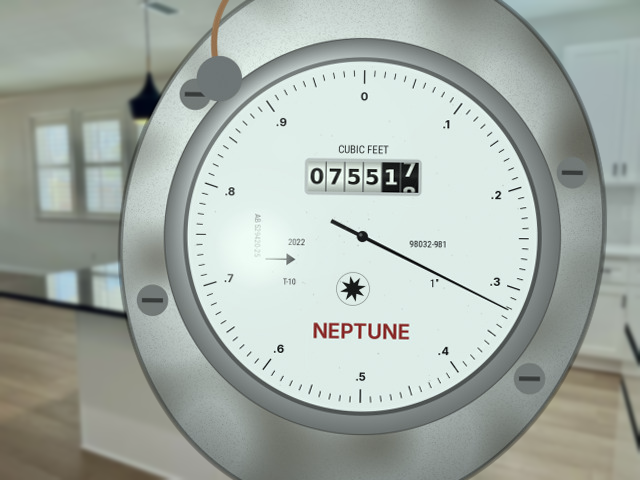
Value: ft³ 75517.32
